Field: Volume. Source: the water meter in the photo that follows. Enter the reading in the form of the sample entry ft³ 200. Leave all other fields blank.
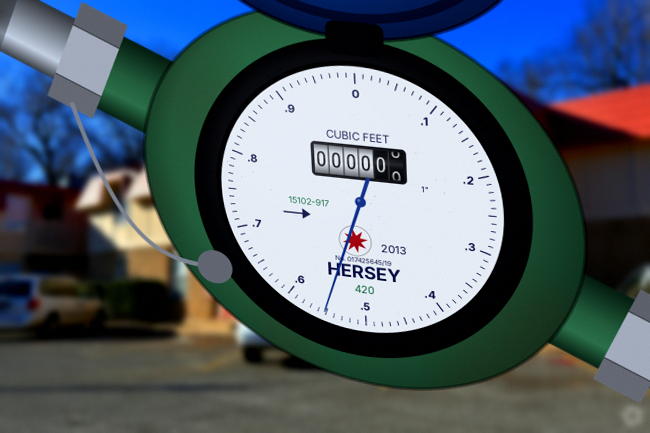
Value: ft³ 8.55
